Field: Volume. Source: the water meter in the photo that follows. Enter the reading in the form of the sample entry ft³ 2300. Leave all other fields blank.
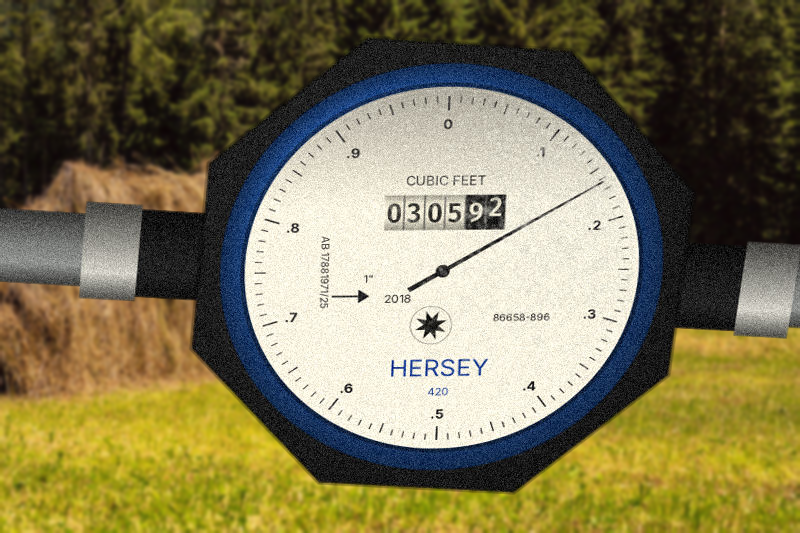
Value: ft³ 30592.16
